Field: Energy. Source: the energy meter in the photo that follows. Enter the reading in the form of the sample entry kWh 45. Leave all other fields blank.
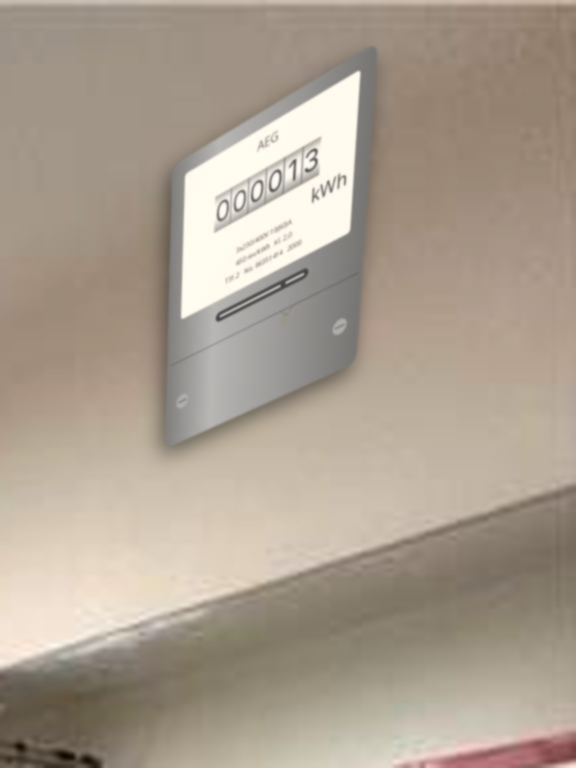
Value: kWh 13
